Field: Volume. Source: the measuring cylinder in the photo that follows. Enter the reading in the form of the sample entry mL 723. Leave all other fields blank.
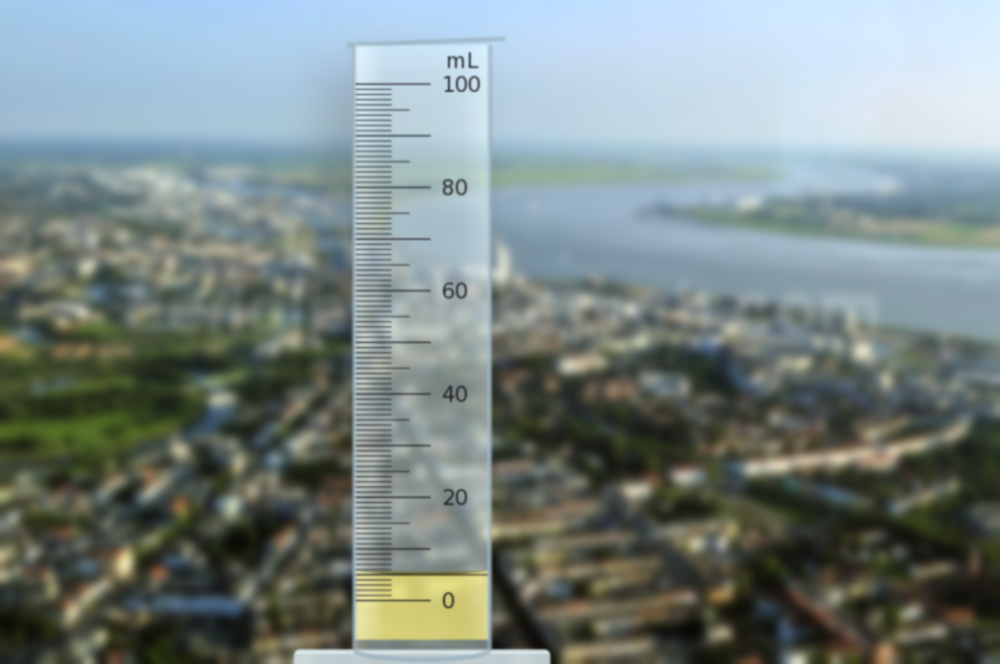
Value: mL 5
